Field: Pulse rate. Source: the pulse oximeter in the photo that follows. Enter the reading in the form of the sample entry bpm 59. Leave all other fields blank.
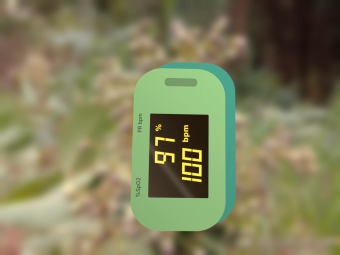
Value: bpm 100
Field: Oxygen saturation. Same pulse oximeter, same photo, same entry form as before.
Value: % 97
